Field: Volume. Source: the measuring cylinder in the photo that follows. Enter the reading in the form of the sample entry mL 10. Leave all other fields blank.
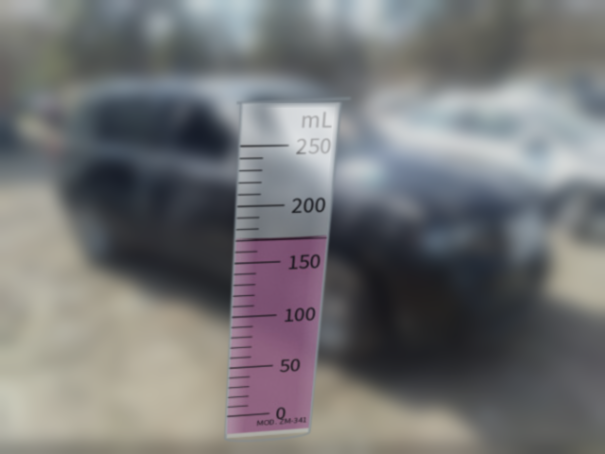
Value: mL 170
